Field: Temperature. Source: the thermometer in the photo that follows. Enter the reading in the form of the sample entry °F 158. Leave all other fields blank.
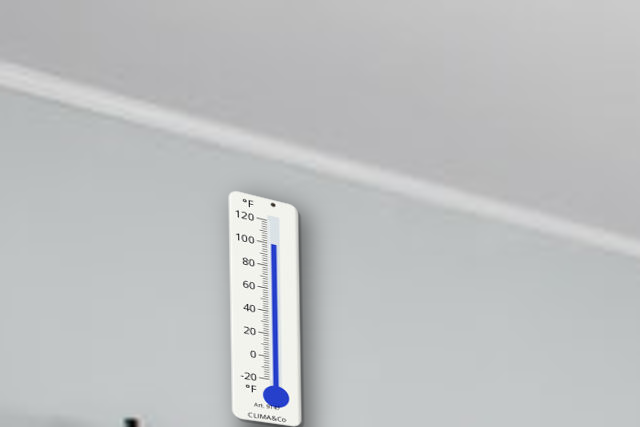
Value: °F 100
